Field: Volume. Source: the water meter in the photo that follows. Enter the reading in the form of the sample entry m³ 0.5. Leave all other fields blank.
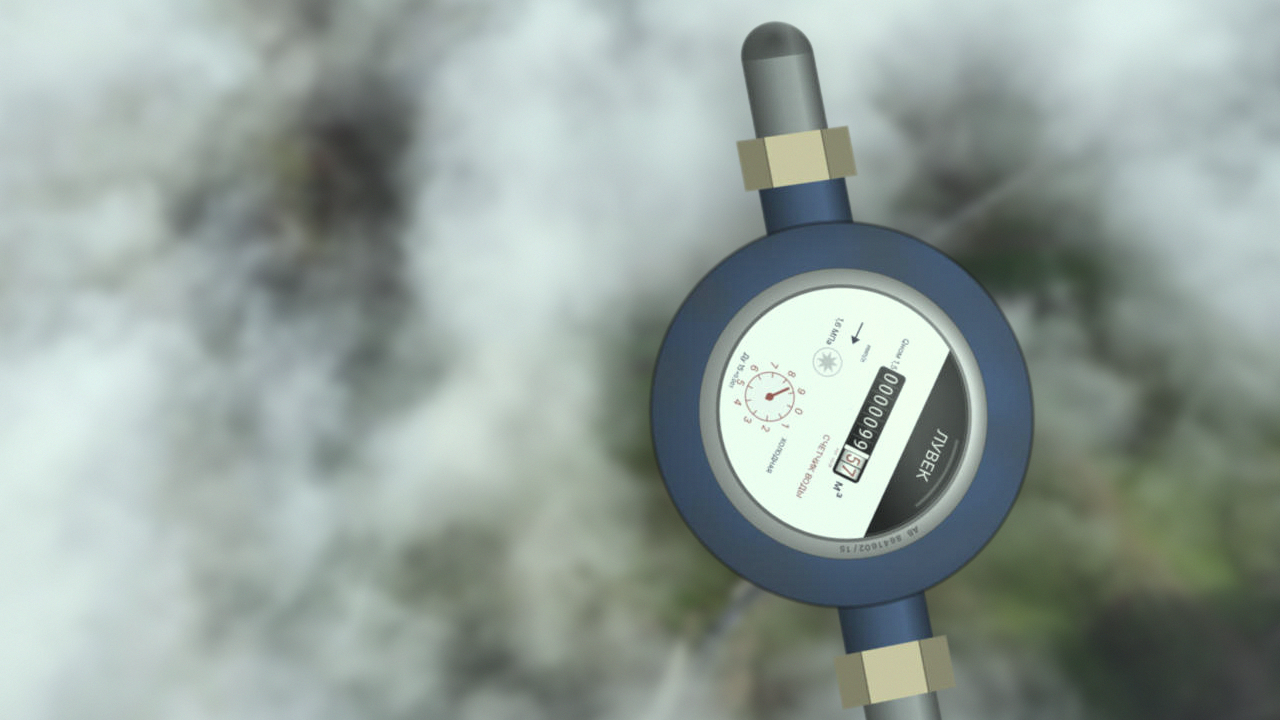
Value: m³ 99.578
